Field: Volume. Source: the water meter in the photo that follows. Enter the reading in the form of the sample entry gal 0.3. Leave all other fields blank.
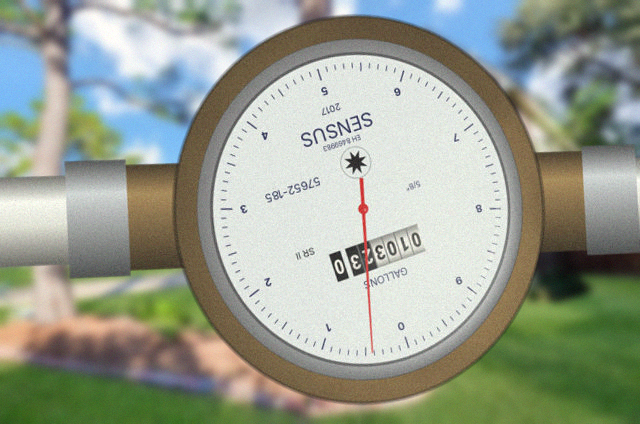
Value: gal 103230.4
